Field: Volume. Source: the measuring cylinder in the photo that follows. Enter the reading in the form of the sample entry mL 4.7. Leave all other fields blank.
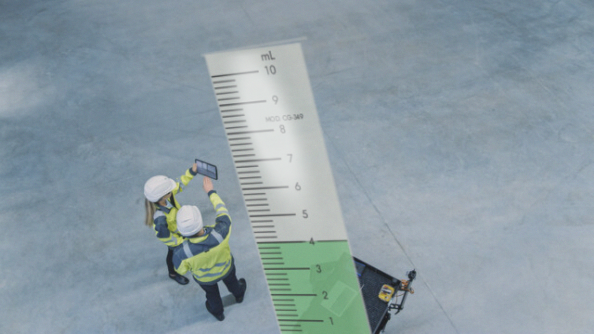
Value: mL 4
